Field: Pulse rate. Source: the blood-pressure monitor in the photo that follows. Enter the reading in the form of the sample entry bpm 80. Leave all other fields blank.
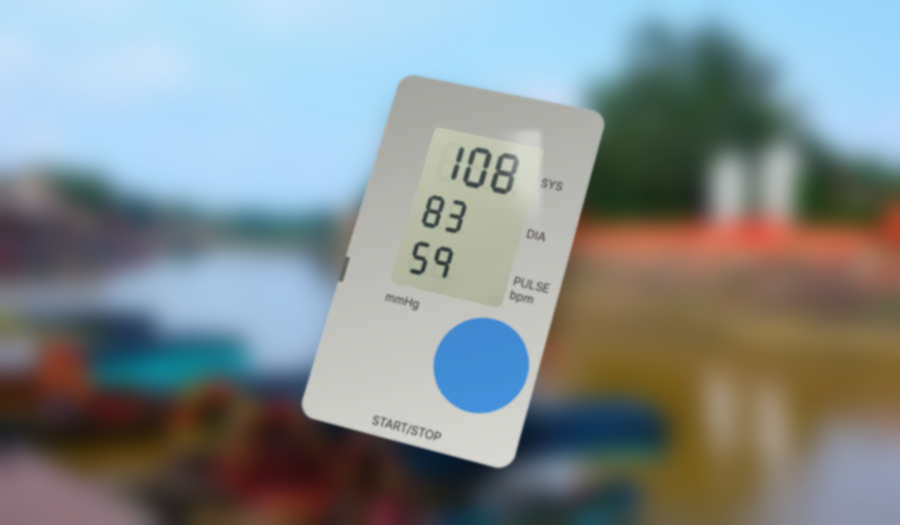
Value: bpm 59
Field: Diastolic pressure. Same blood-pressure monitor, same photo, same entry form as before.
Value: mmHg 83
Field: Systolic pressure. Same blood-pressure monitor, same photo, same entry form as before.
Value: mmHg 108
